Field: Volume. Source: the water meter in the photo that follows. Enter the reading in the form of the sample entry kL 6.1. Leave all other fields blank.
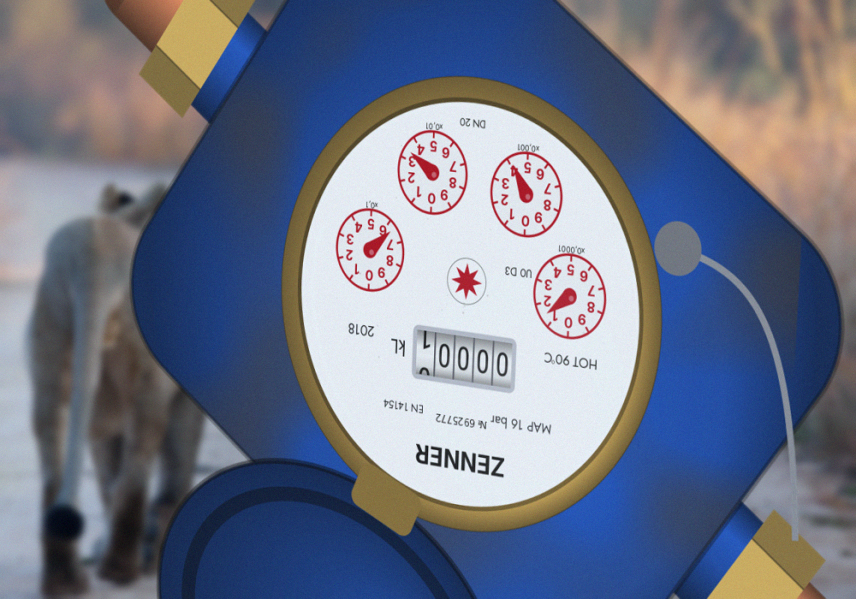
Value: kL 0.6341
